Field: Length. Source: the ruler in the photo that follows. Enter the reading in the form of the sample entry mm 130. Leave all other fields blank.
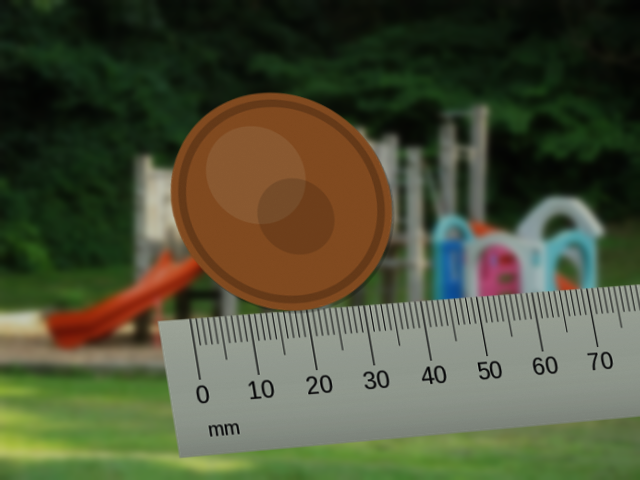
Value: mm 38
